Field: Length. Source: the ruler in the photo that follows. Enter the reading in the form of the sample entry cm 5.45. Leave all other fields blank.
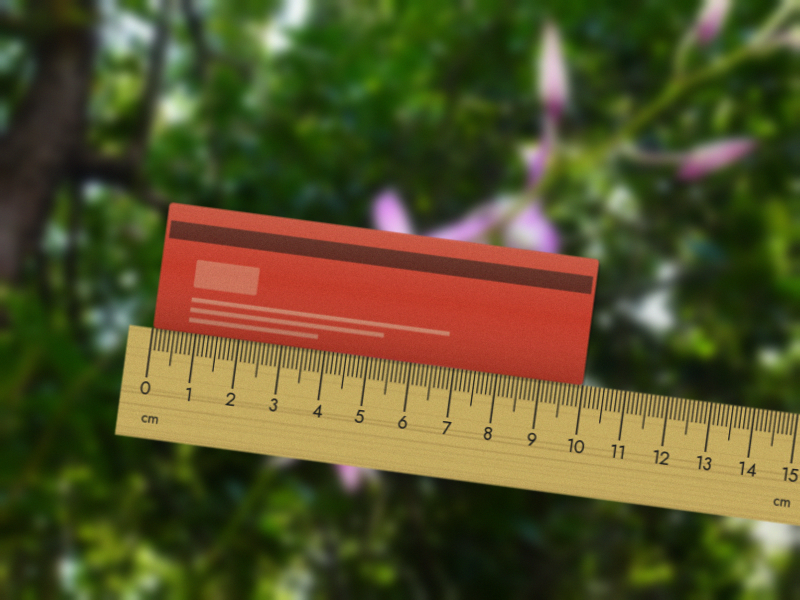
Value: cm 10
